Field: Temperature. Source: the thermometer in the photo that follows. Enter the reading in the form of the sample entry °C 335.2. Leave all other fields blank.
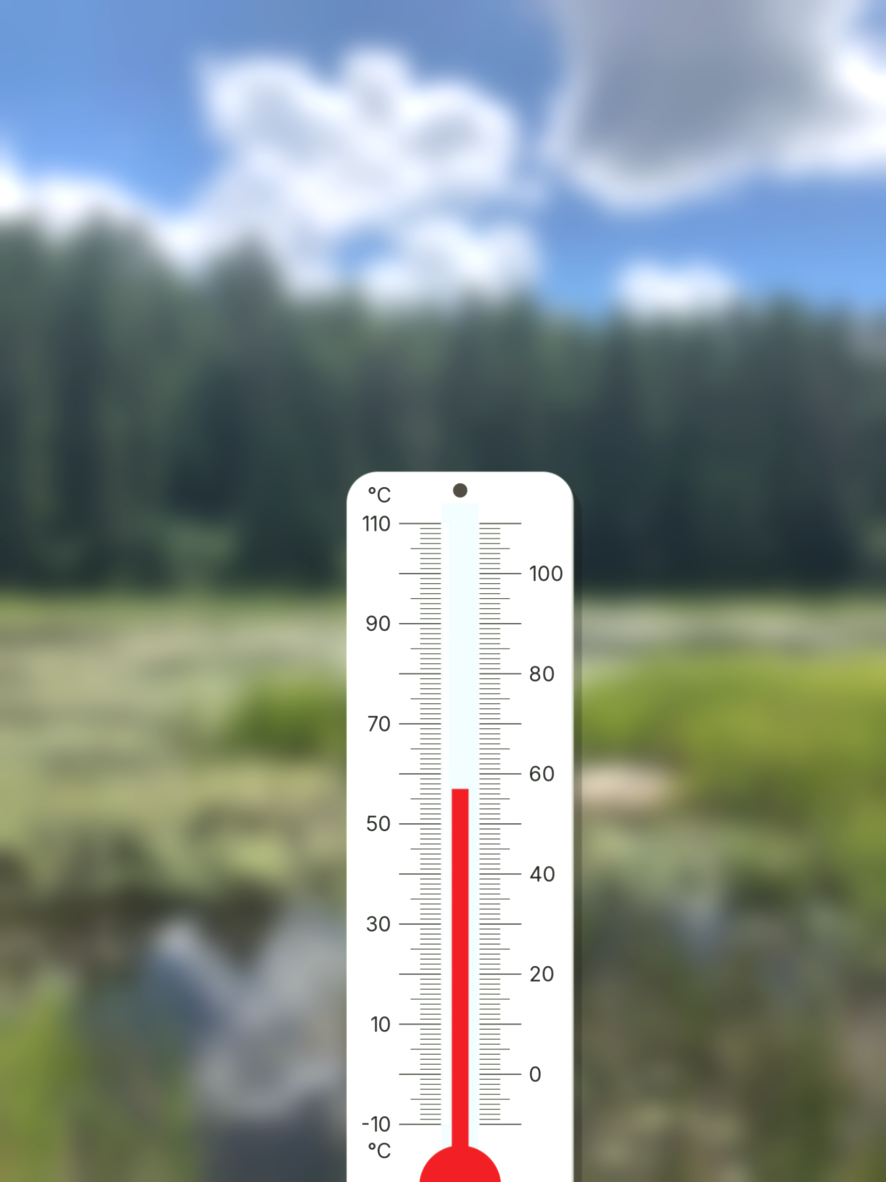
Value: °C 57
